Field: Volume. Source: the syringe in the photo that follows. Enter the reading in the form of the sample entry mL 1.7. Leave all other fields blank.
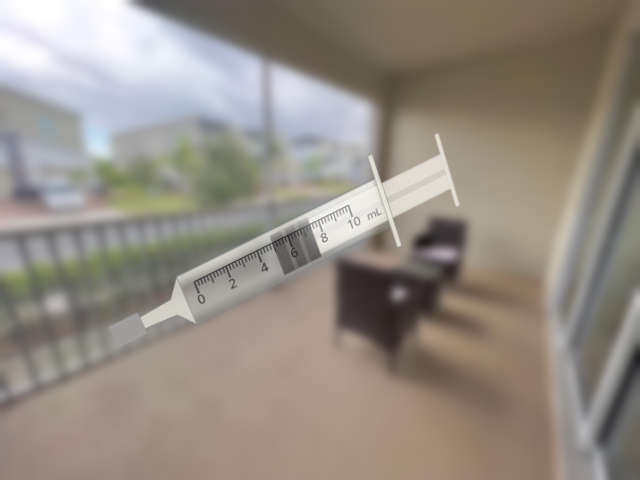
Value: mL 5
